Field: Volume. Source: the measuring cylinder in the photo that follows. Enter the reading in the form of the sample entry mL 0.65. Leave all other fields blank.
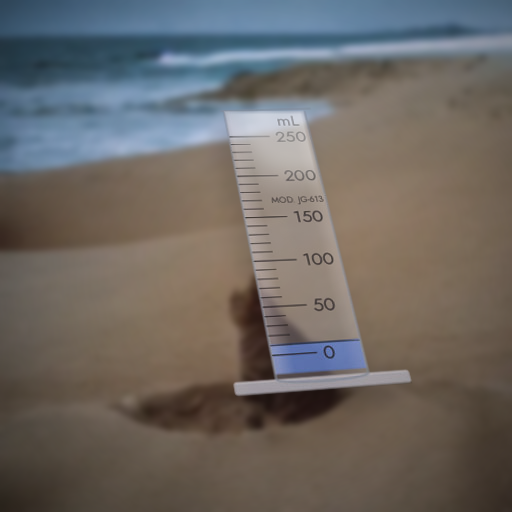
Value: mL 10
